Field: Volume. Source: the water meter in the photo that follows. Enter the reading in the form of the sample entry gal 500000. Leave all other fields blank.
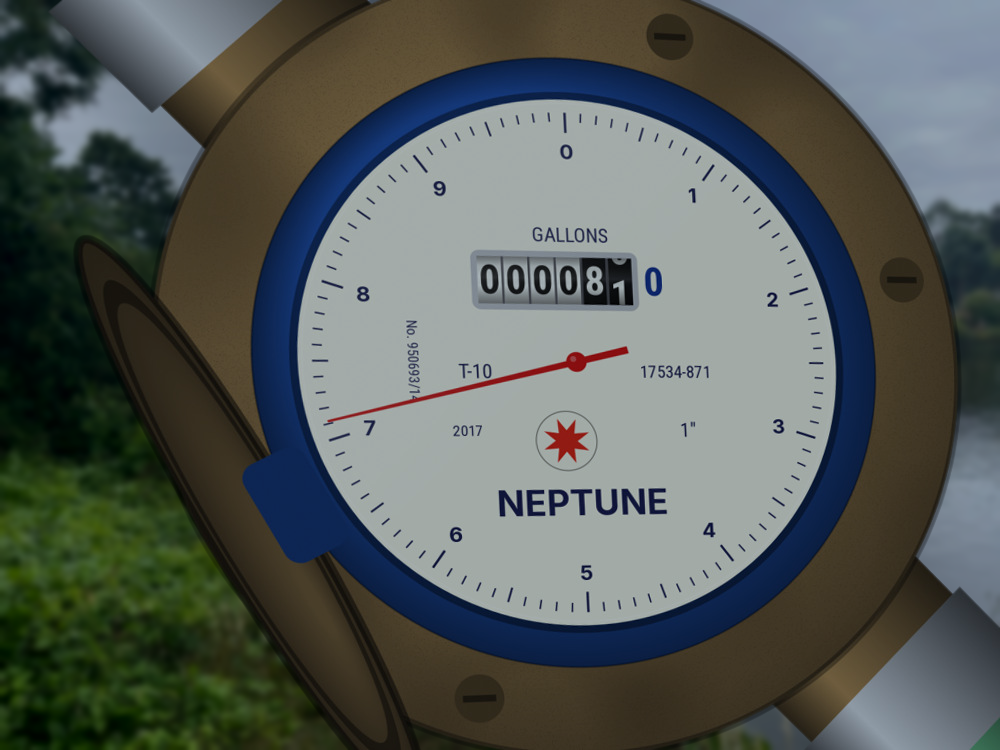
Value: gal 807.1
